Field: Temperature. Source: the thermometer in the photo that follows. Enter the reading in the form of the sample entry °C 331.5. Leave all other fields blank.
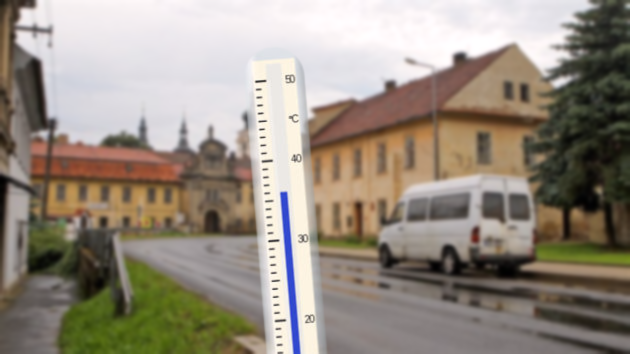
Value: °C 36
